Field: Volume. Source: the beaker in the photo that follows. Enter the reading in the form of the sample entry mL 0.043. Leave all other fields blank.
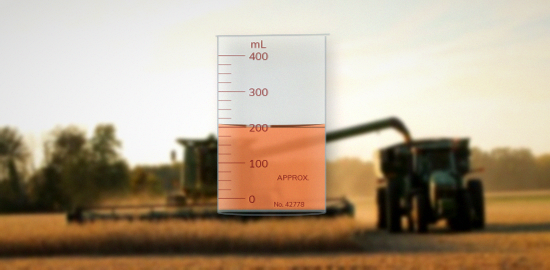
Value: mL 200
